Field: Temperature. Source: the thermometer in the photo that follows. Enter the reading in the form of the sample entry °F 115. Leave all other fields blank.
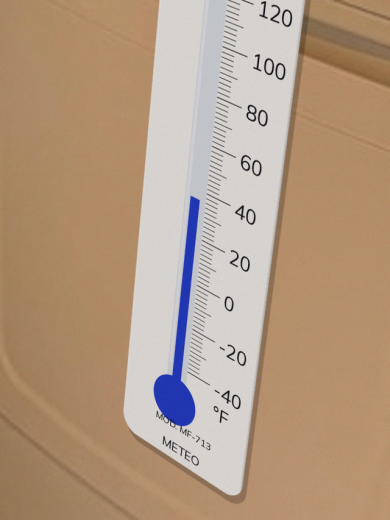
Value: °F 36
